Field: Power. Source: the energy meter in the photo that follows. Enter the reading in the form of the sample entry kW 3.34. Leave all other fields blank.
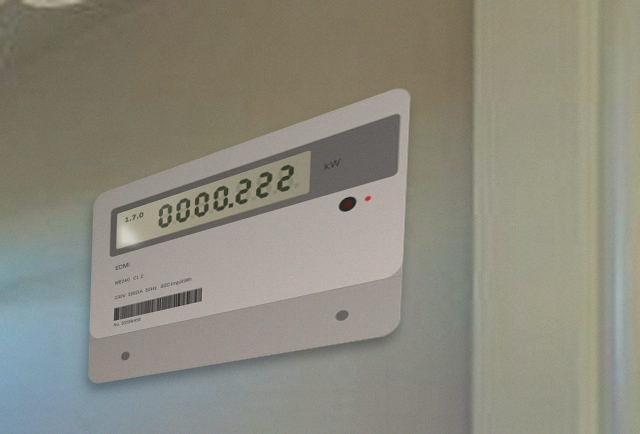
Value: kW 0.222
